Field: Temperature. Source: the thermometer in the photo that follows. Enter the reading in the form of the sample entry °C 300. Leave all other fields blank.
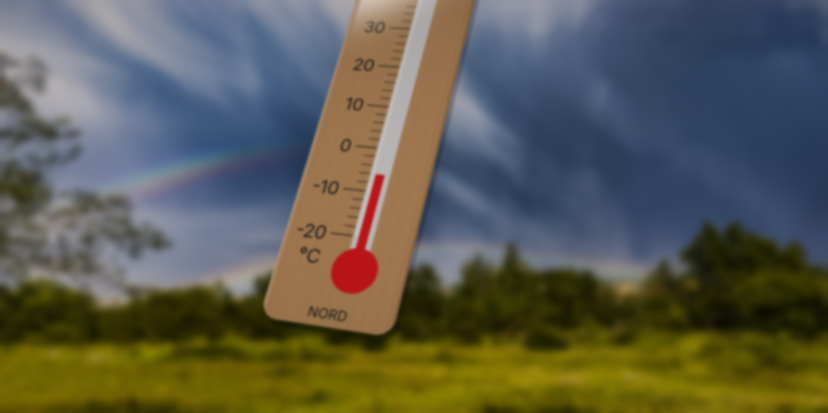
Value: °C -6
